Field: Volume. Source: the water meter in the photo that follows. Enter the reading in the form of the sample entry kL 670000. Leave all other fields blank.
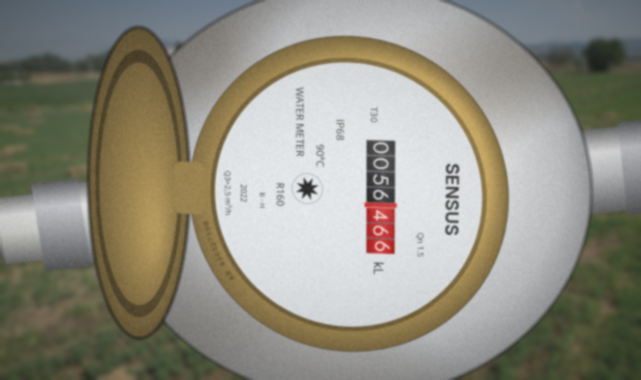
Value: kL 56.466
